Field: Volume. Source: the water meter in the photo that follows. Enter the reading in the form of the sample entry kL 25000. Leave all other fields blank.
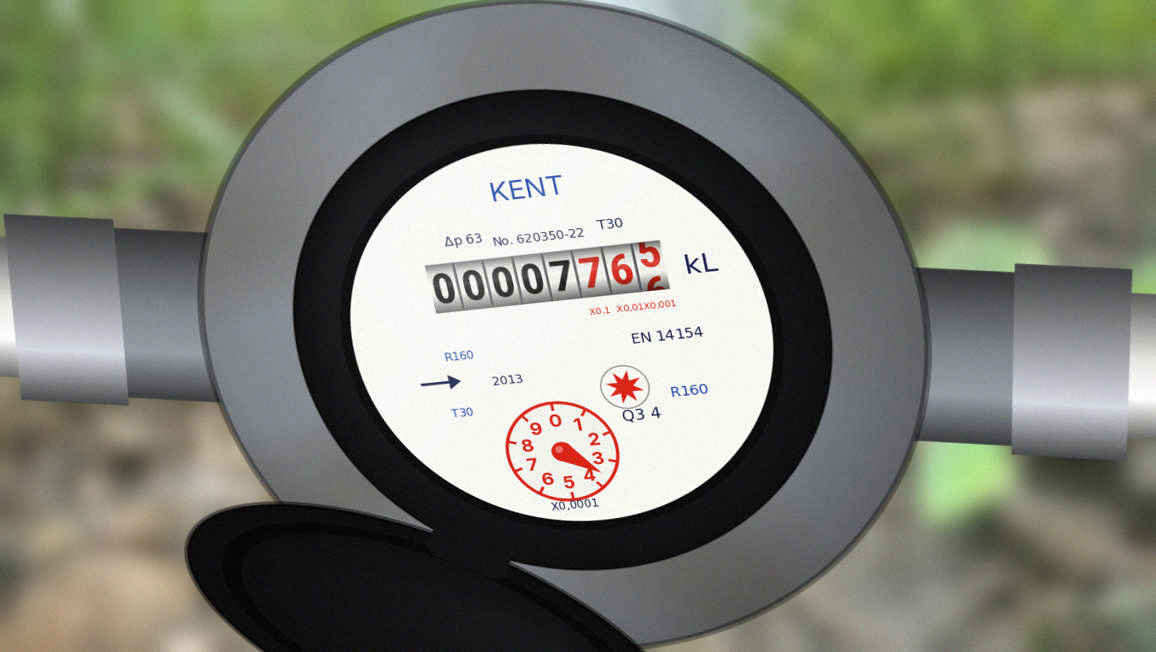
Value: kL 7.7653
